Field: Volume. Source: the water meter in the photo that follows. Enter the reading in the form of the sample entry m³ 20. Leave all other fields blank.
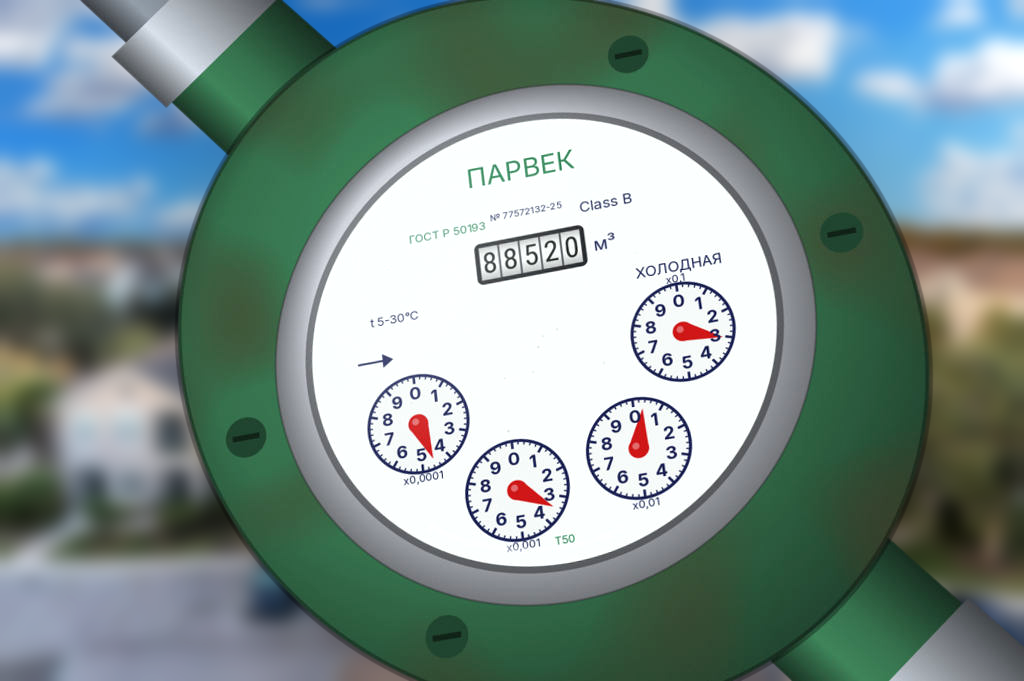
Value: m³ 88520.3034
